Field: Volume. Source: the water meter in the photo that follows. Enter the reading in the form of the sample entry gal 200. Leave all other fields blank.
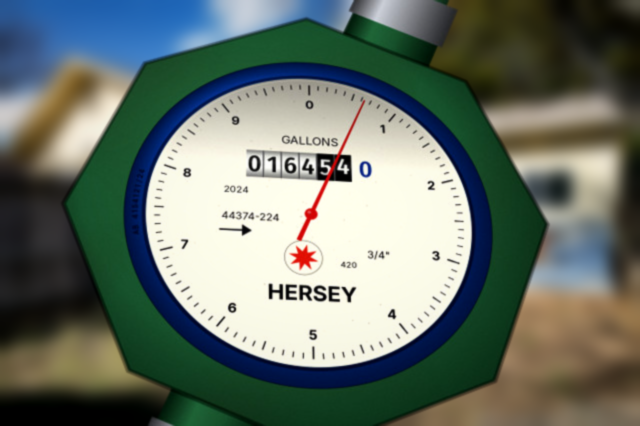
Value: gal 164540.6
